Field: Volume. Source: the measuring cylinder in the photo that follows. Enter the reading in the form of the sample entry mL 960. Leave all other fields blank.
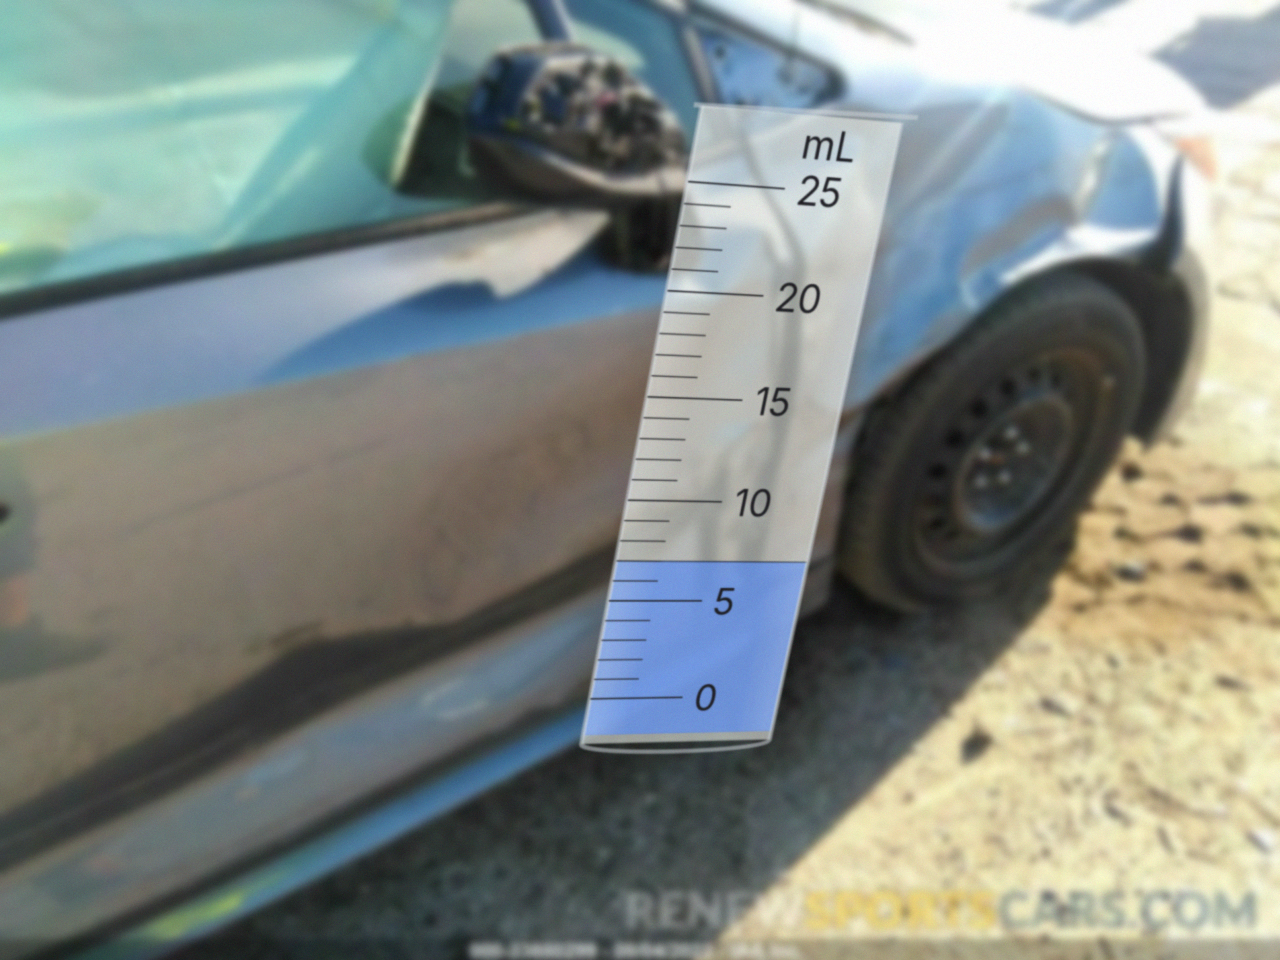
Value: mL 7
